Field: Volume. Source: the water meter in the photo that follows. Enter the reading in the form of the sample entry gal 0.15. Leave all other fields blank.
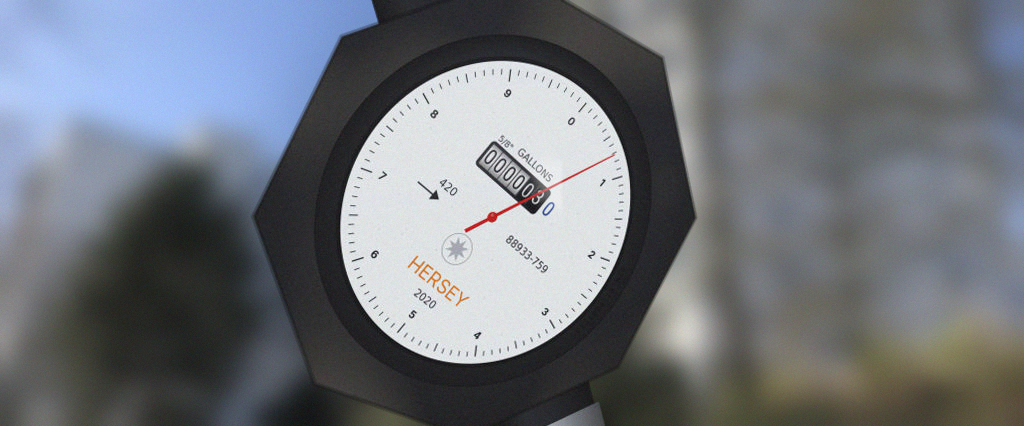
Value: gal 30.7
